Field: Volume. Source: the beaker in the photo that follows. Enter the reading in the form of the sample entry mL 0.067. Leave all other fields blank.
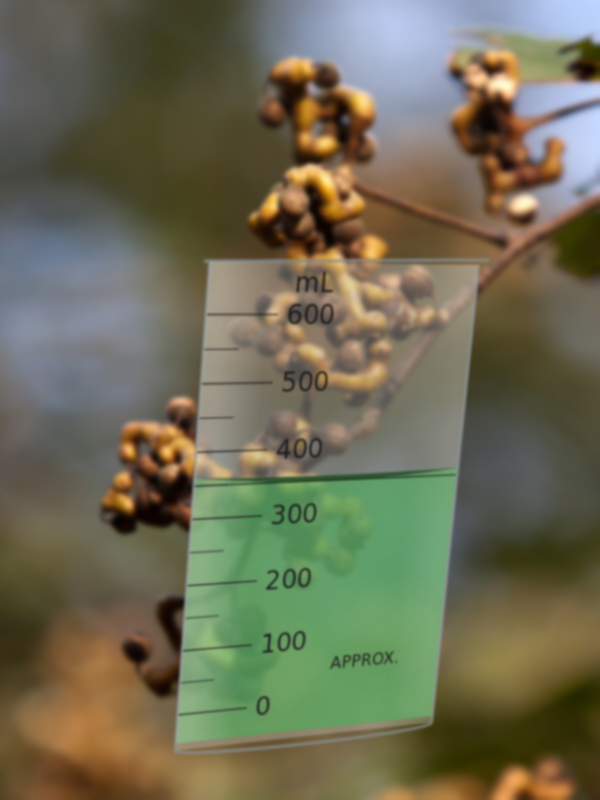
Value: mL 350
